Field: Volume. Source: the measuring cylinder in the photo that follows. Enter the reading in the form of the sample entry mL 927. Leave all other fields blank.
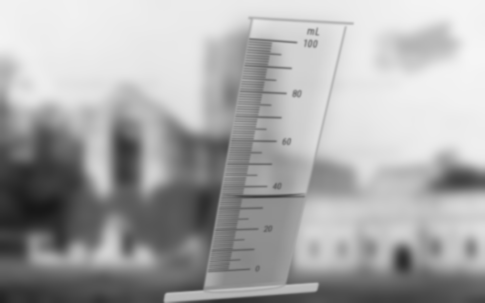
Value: mL 35
